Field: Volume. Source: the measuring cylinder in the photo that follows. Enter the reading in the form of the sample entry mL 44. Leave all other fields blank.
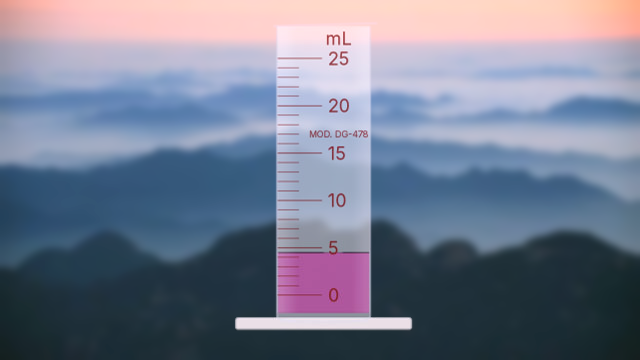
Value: mL 4.5
